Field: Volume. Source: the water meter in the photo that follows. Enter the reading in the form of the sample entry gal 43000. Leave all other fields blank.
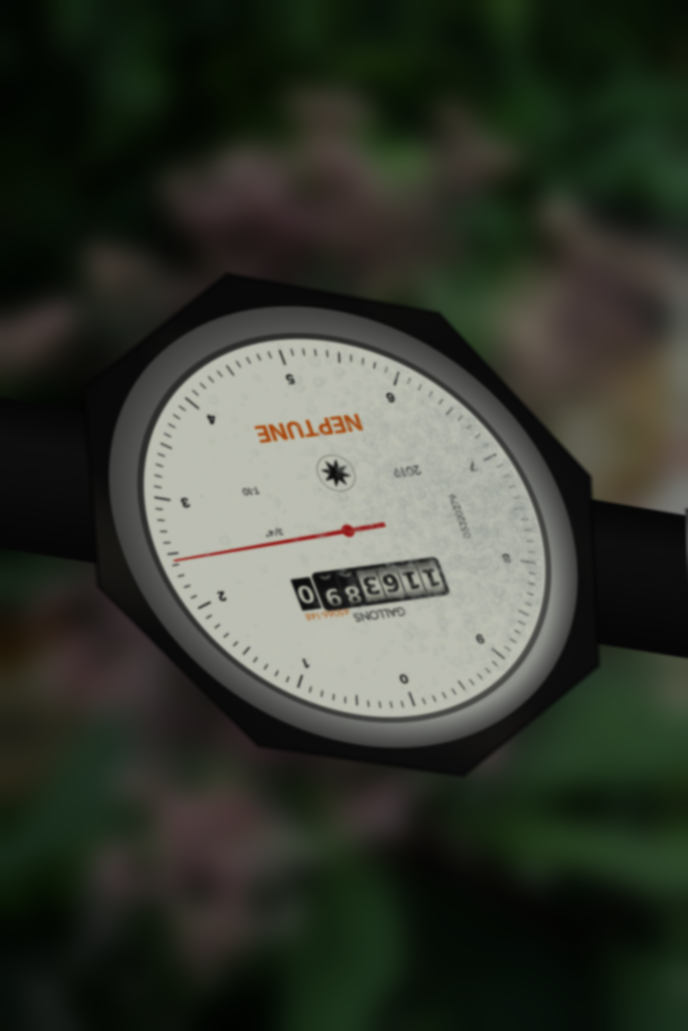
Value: gal 1163892.4
